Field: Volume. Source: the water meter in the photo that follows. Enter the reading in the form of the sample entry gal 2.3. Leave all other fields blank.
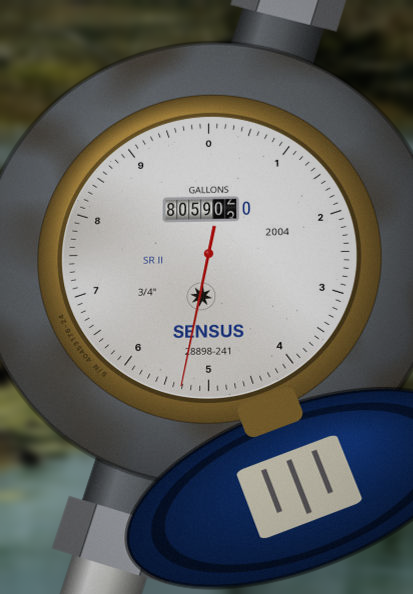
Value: gal 8059025.3
